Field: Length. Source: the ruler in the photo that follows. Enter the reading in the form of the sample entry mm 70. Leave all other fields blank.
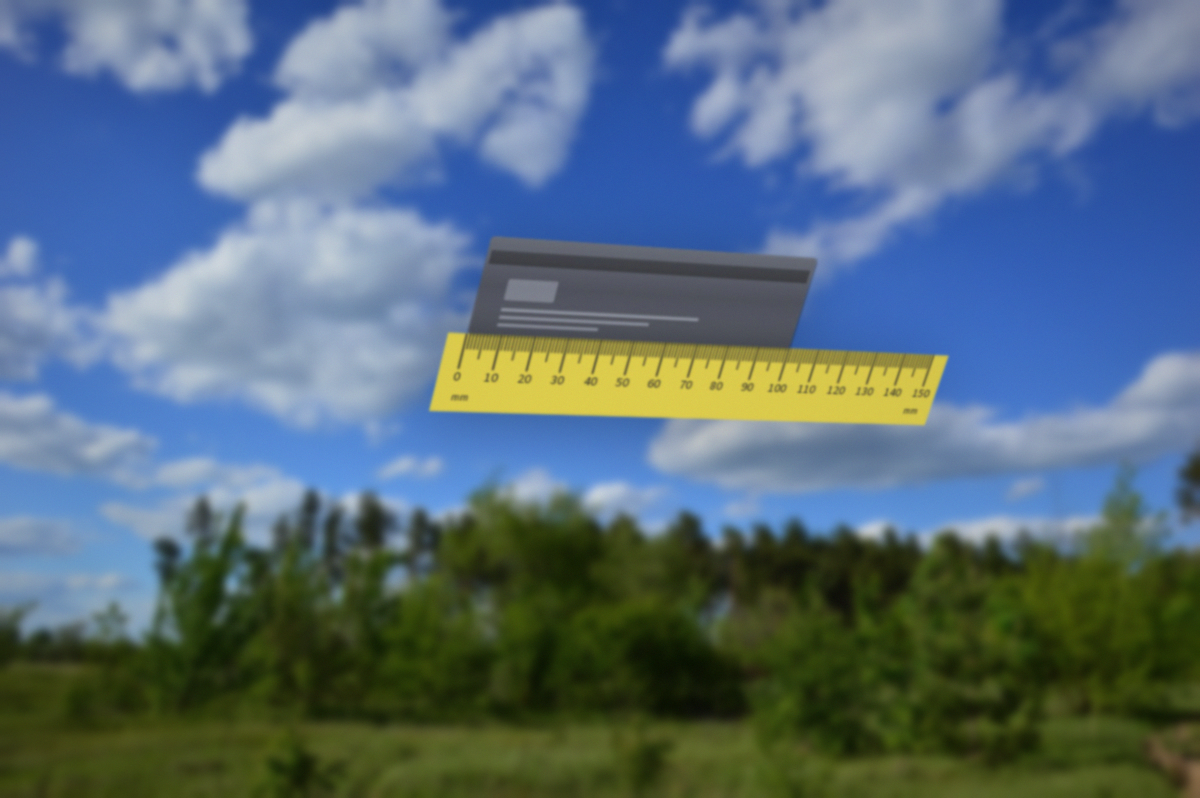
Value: mm 100
